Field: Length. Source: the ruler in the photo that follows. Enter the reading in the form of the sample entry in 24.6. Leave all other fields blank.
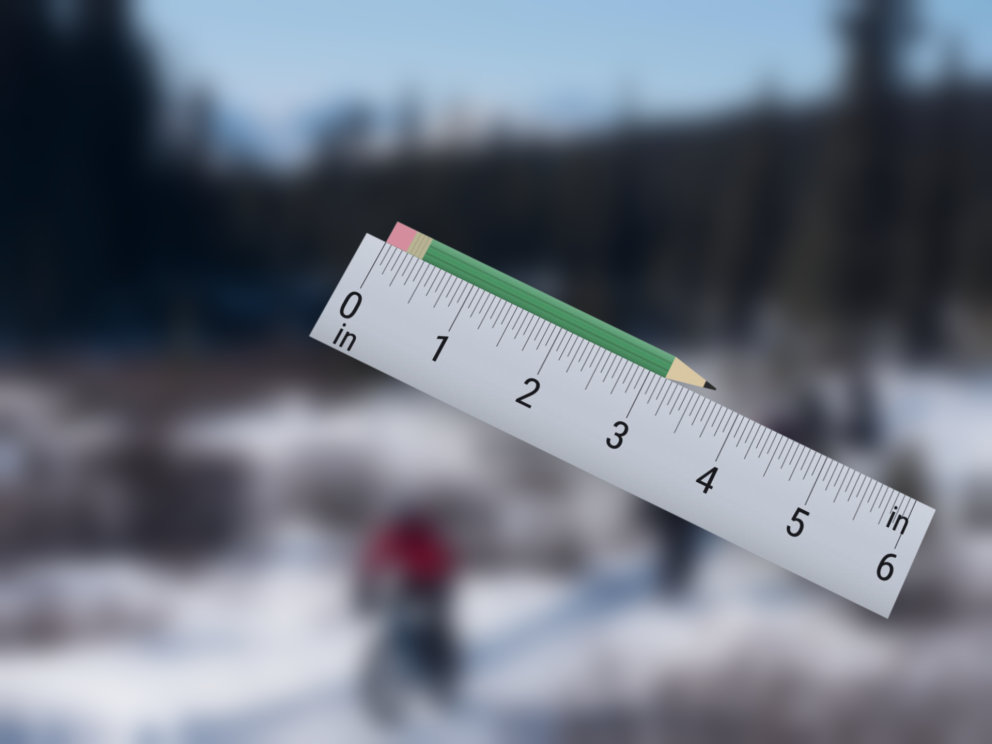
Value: in 3.6875
